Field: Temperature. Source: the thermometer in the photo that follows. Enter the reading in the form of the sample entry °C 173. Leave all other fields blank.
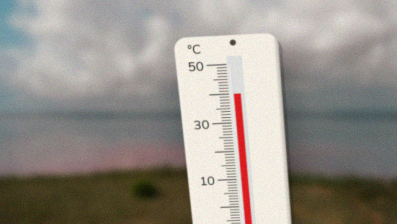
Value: °C 40
